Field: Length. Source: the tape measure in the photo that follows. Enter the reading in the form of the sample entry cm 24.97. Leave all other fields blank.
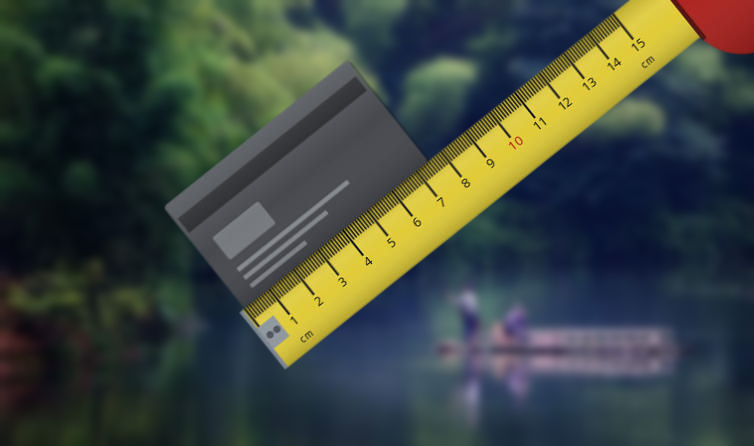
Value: cm 7.5
